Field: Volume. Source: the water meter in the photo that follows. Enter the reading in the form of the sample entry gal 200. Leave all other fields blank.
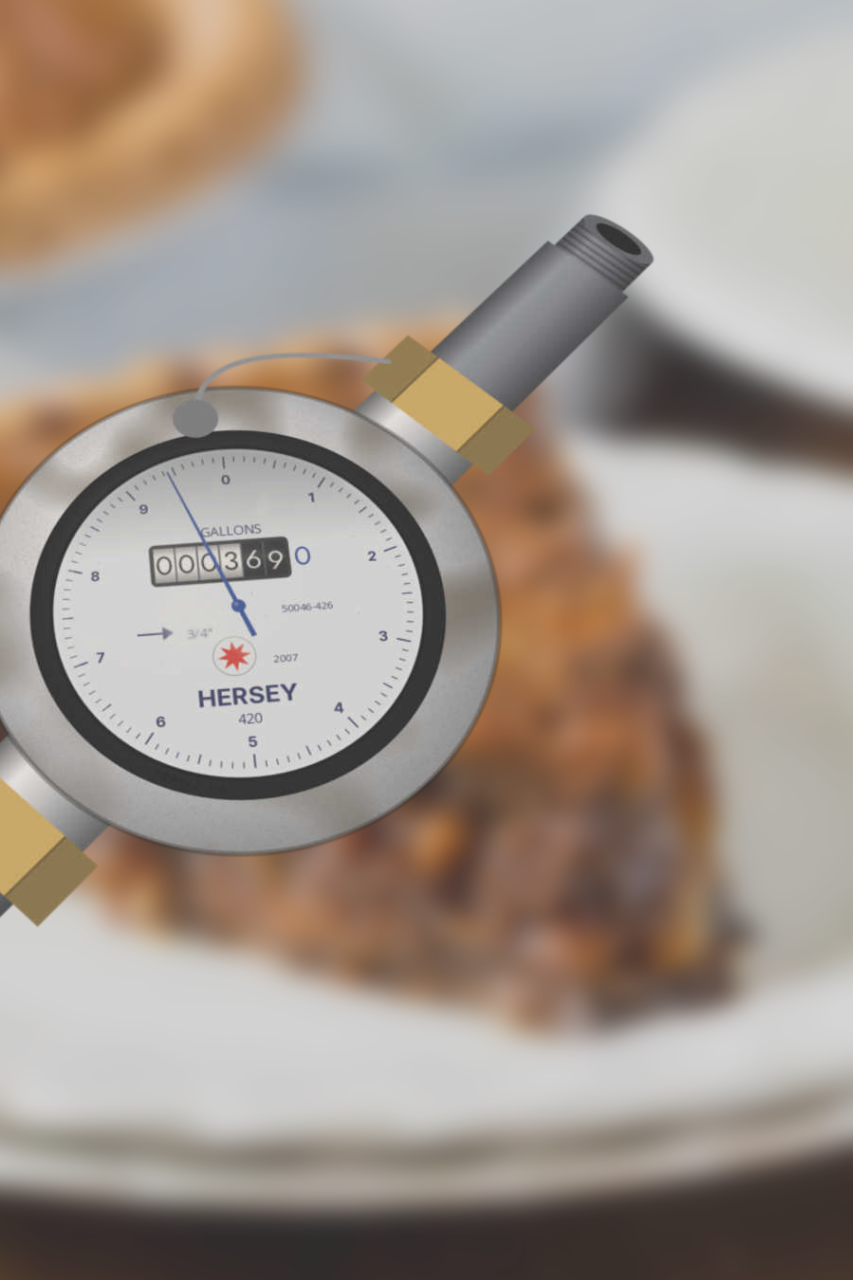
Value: gal 3689.4
